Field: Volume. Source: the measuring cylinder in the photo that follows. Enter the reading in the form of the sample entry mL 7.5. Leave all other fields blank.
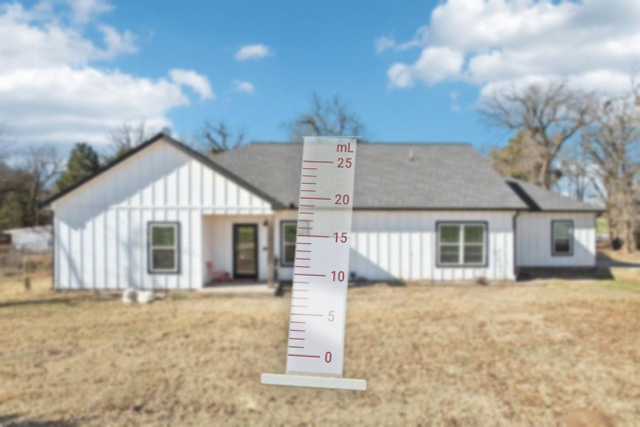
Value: mL 15
